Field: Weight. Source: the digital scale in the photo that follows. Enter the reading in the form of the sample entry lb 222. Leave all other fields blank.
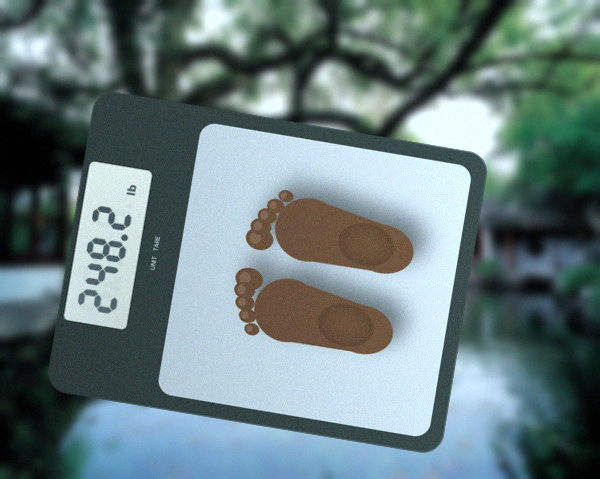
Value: lb 248.2
